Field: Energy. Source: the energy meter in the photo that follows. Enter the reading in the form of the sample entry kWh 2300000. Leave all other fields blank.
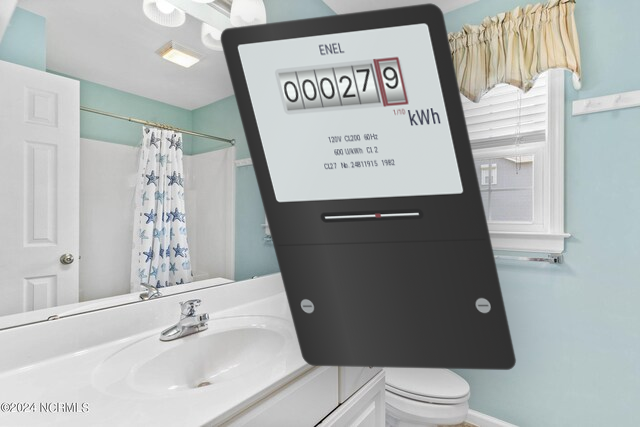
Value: kWh 27.9
